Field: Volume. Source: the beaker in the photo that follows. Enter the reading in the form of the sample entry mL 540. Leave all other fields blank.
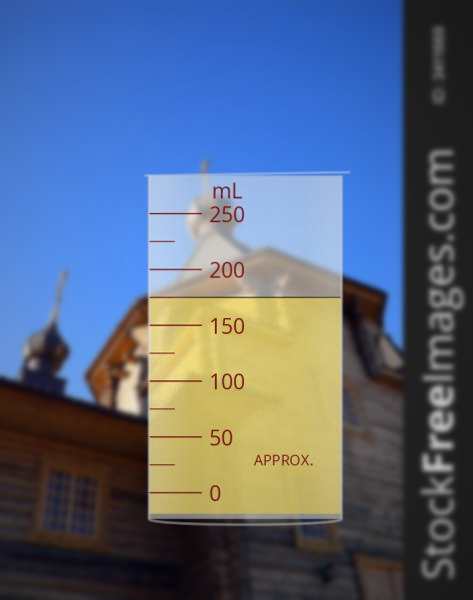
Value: mL 175
